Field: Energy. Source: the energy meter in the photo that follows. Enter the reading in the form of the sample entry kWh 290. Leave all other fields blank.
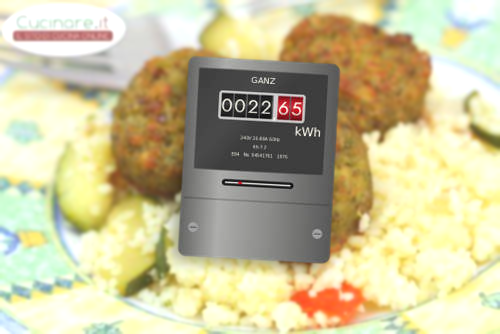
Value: kWh 22.65
